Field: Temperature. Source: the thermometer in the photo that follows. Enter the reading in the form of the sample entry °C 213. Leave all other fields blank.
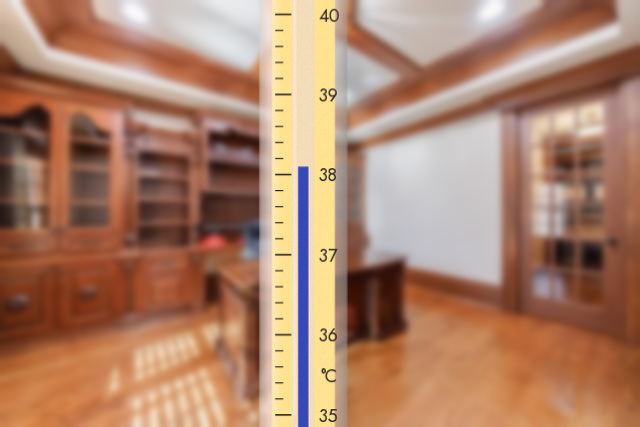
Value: °C 38.1
